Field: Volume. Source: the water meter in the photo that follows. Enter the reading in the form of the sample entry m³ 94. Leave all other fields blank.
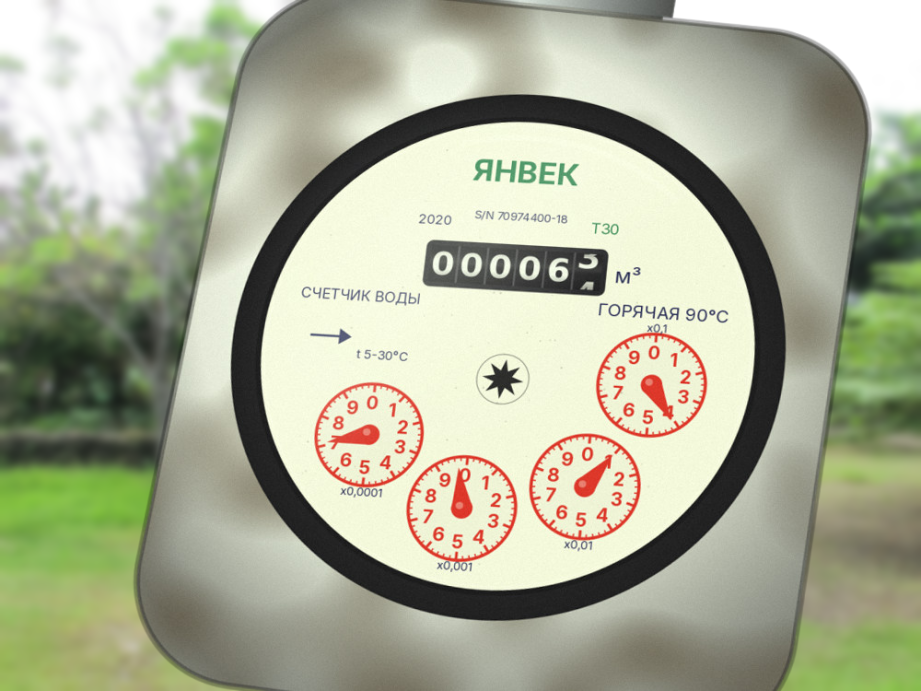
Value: m³ 63.4097
